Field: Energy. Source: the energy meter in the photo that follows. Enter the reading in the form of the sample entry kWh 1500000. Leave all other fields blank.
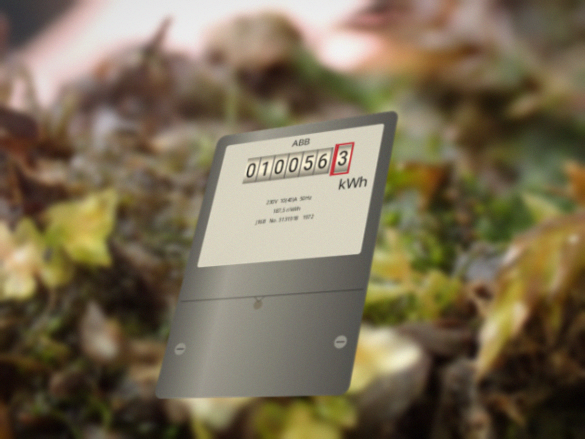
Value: kWh 10056.3
